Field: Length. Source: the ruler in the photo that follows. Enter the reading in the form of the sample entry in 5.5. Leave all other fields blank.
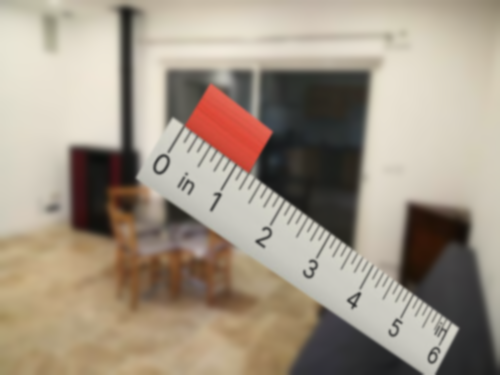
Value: in 1.25
